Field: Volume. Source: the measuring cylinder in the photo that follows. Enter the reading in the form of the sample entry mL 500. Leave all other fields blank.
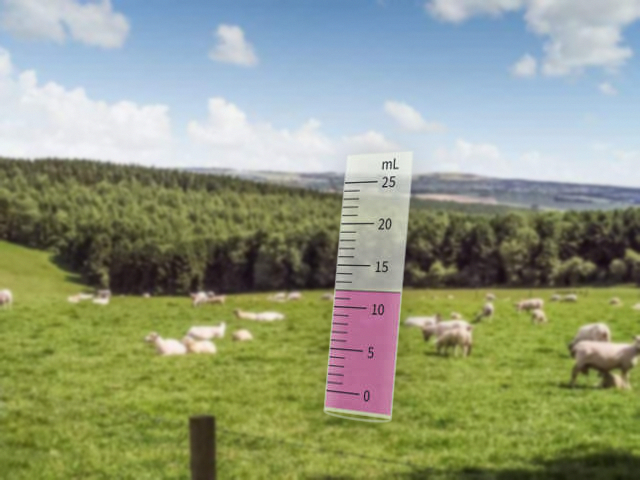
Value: mL 12
